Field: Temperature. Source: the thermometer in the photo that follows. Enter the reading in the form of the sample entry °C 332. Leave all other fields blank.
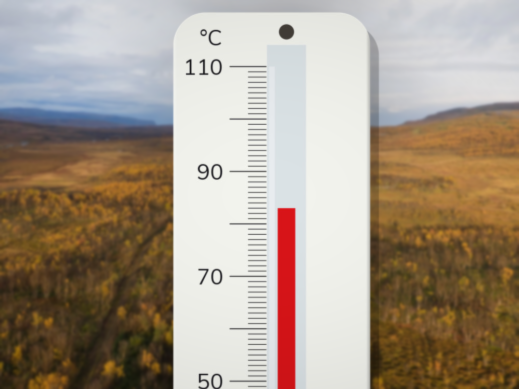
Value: °C 83
